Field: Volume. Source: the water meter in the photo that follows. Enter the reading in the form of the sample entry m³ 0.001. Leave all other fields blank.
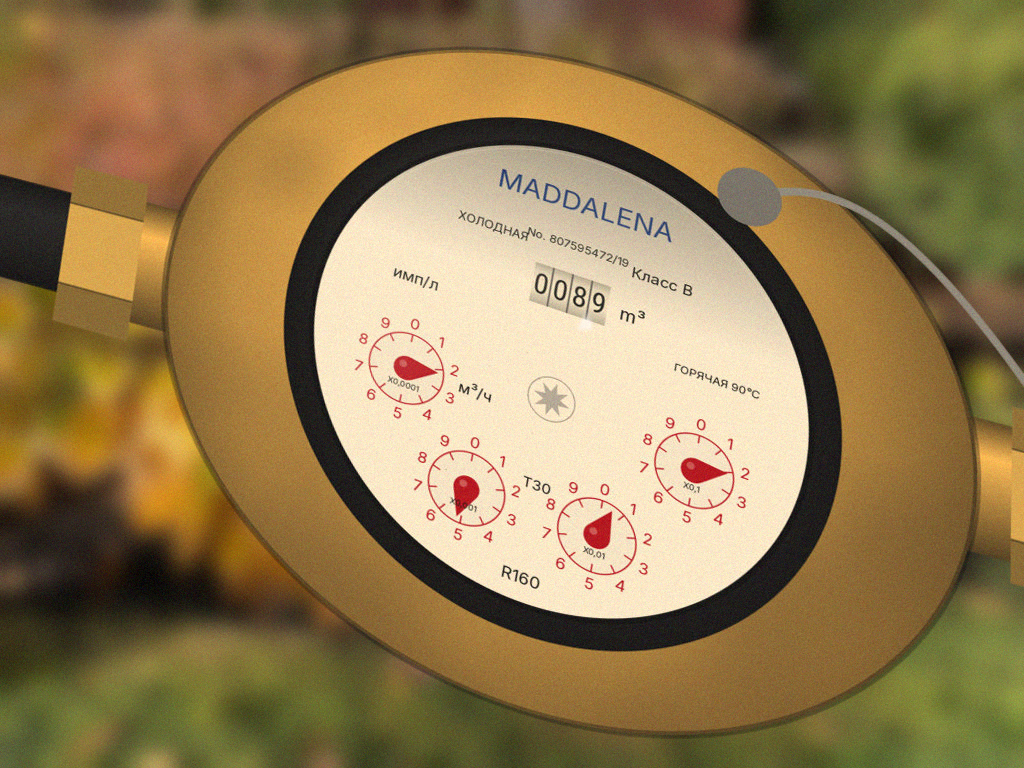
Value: m³ 89.2052
